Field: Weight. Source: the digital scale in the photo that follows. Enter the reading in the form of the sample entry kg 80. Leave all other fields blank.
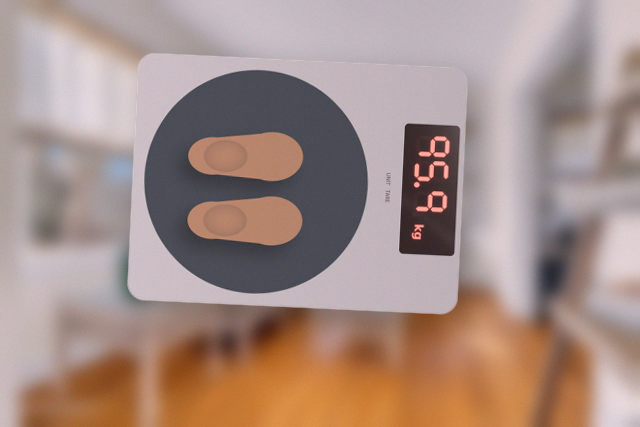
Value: kg 95.9
